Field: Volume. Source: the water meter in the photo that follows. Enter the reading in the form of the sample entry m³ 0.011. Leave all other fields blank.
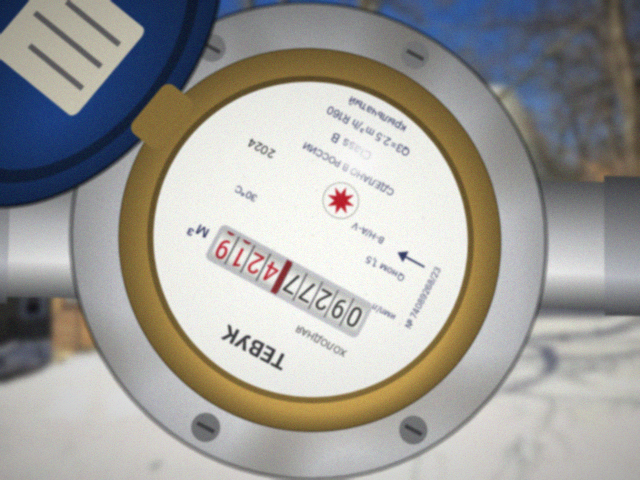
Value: m³ 9277.4219
